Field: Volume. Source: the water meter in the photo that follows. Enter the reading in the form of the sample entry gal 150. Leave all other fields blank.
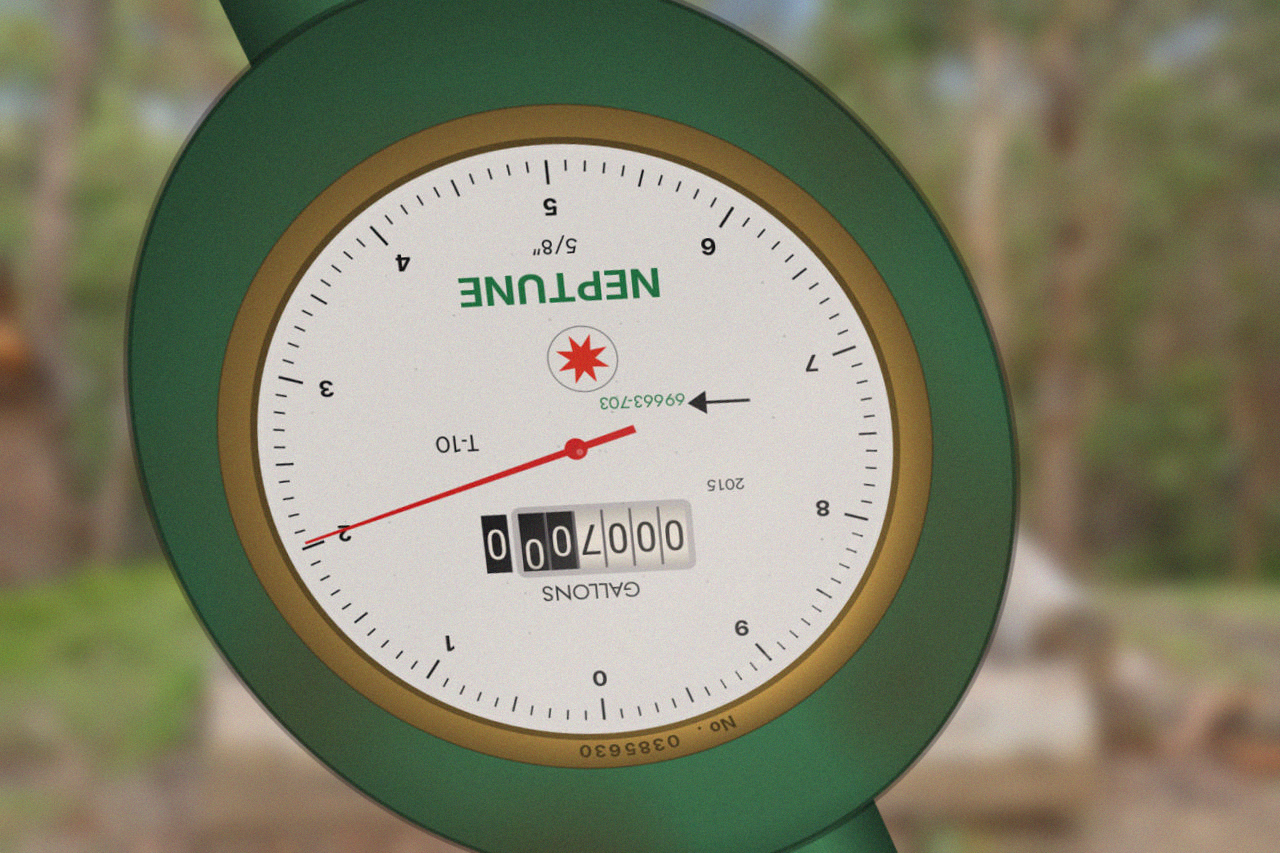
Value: gal 7002.0
